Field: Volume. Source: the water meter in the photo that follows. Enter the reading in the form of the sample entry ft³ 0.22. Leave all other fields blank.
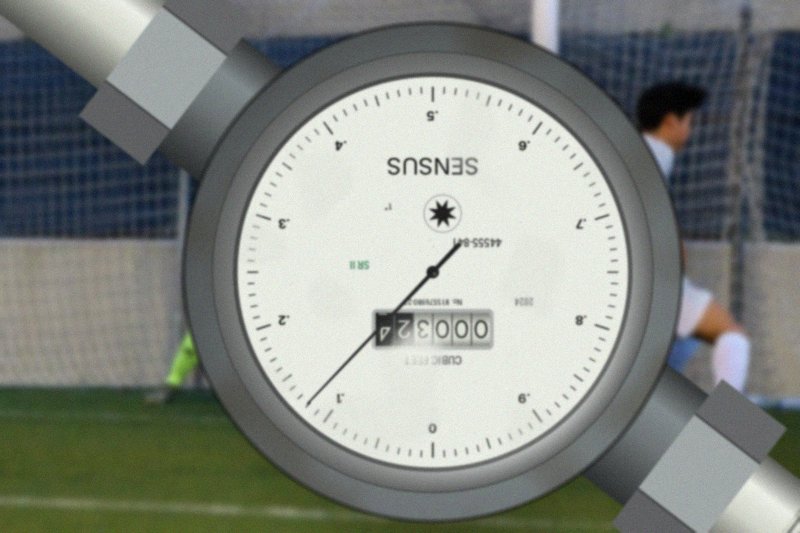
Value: ft³ 324.12
